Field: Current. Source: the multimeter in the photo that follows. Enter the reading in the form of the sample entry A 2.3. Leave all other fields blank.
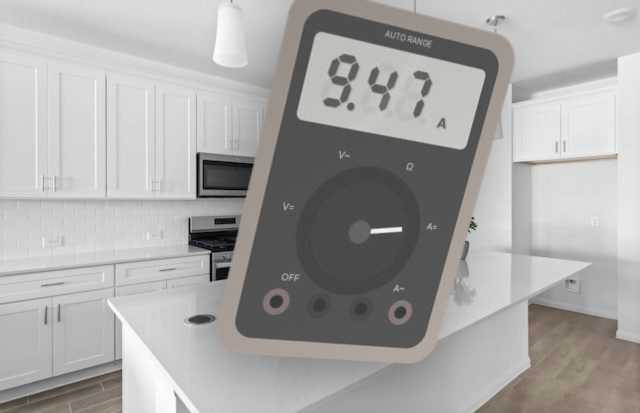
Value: A 9.47
